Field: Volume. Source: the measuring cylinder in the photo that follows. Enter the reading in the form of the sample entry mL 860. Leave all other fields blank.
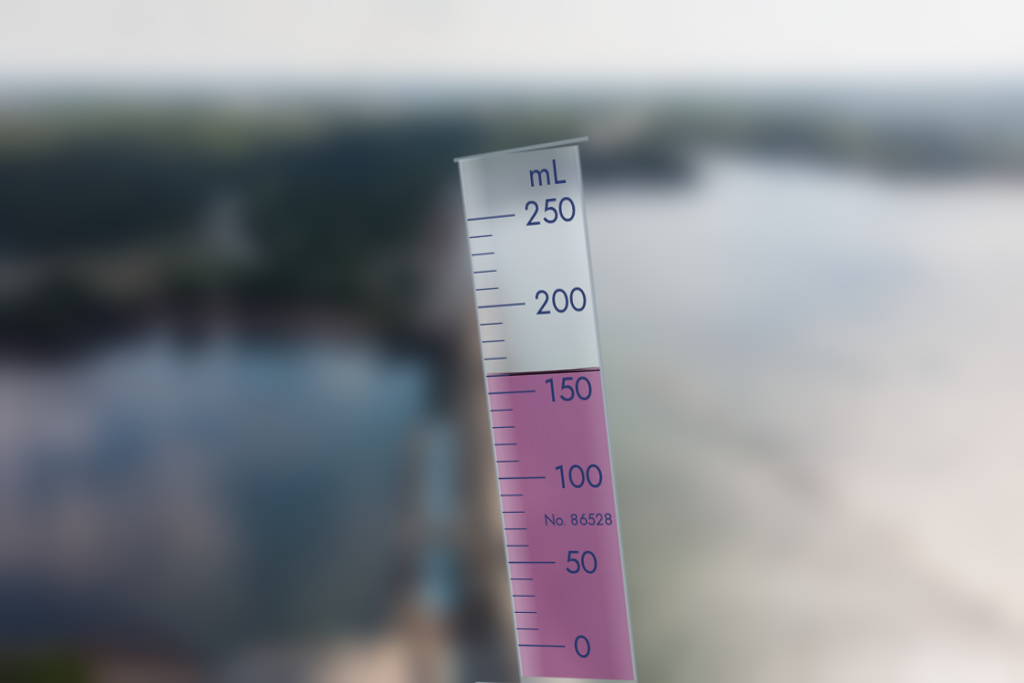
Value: mL 160
